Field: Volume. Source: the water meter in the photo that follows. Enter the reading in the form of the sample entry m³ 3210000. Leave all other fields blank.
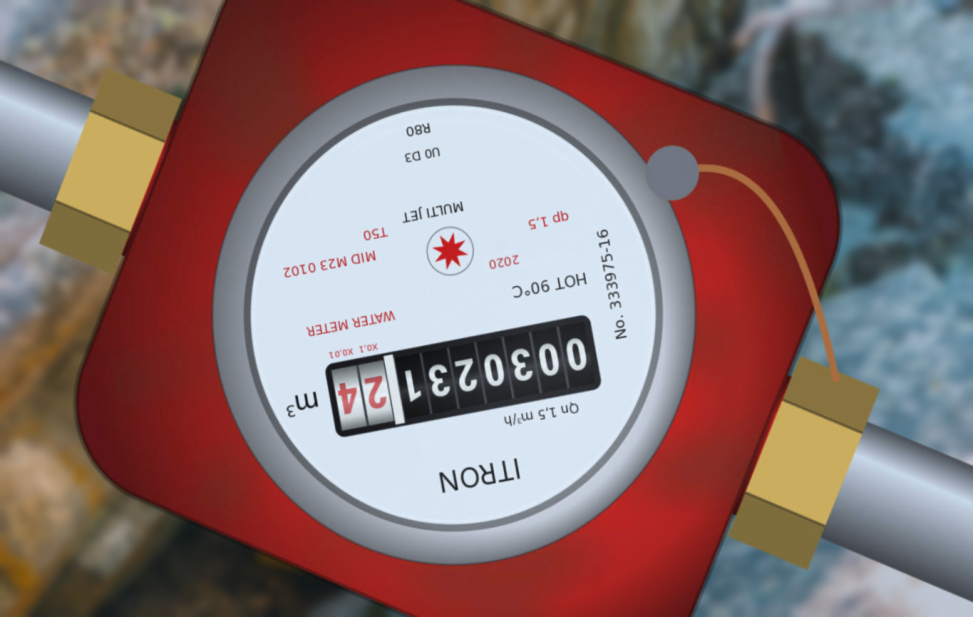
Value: m³ 30231.24
